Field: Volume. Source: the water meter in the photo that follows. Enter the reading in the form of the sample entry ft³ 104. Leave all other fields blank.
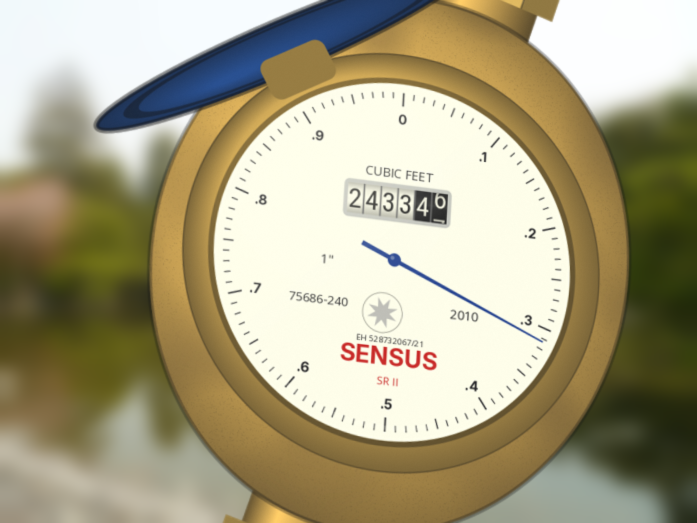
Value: ft³ 243346.31
